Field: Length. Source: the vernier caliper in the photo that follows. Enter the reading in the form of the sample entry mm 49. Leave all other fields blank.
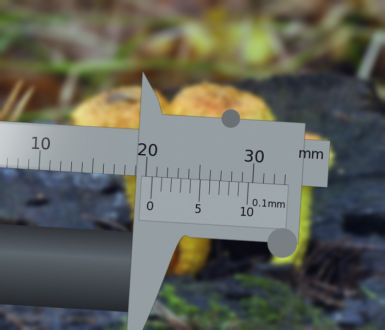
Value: mm 20.6
